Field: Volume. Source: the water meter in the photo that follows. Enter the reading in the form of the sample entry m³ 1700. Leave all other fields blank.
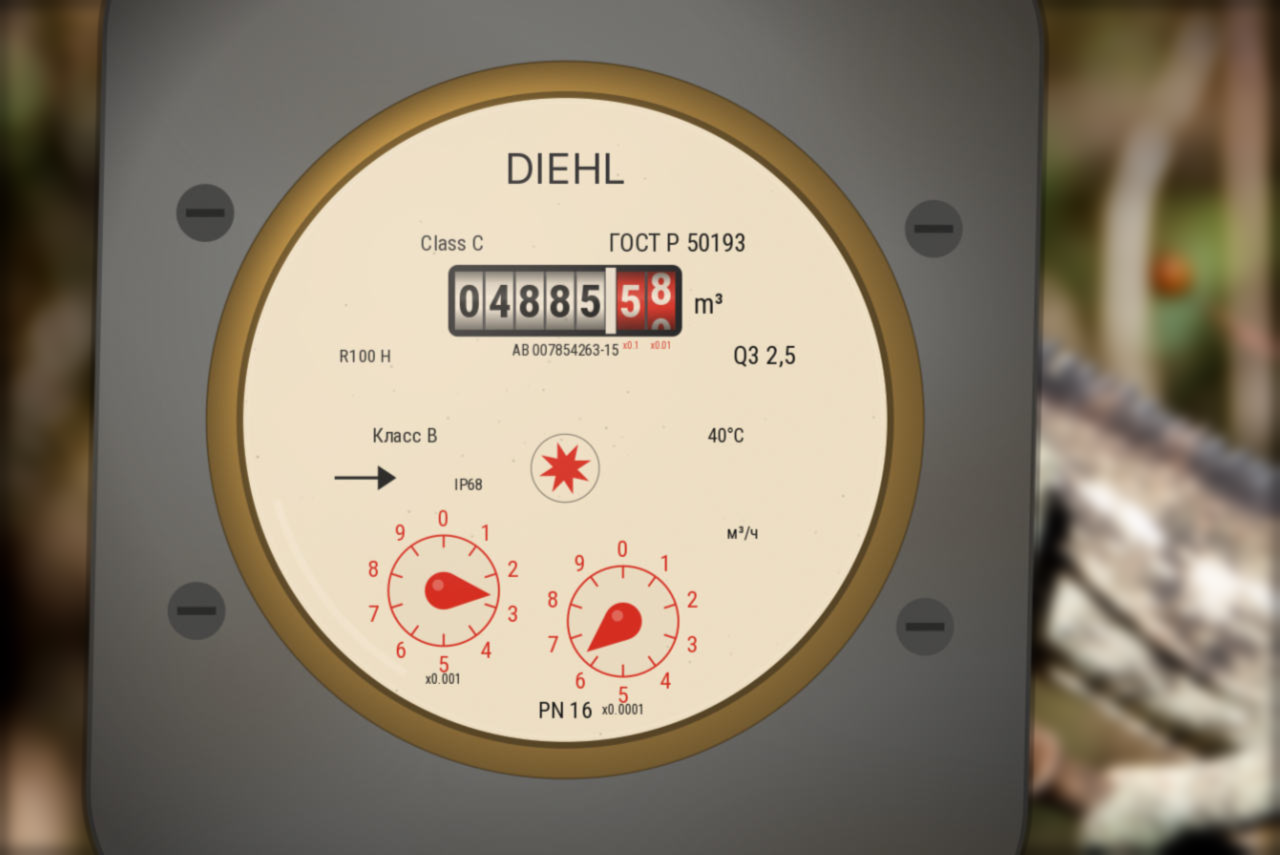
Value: m³ 4885.5826
